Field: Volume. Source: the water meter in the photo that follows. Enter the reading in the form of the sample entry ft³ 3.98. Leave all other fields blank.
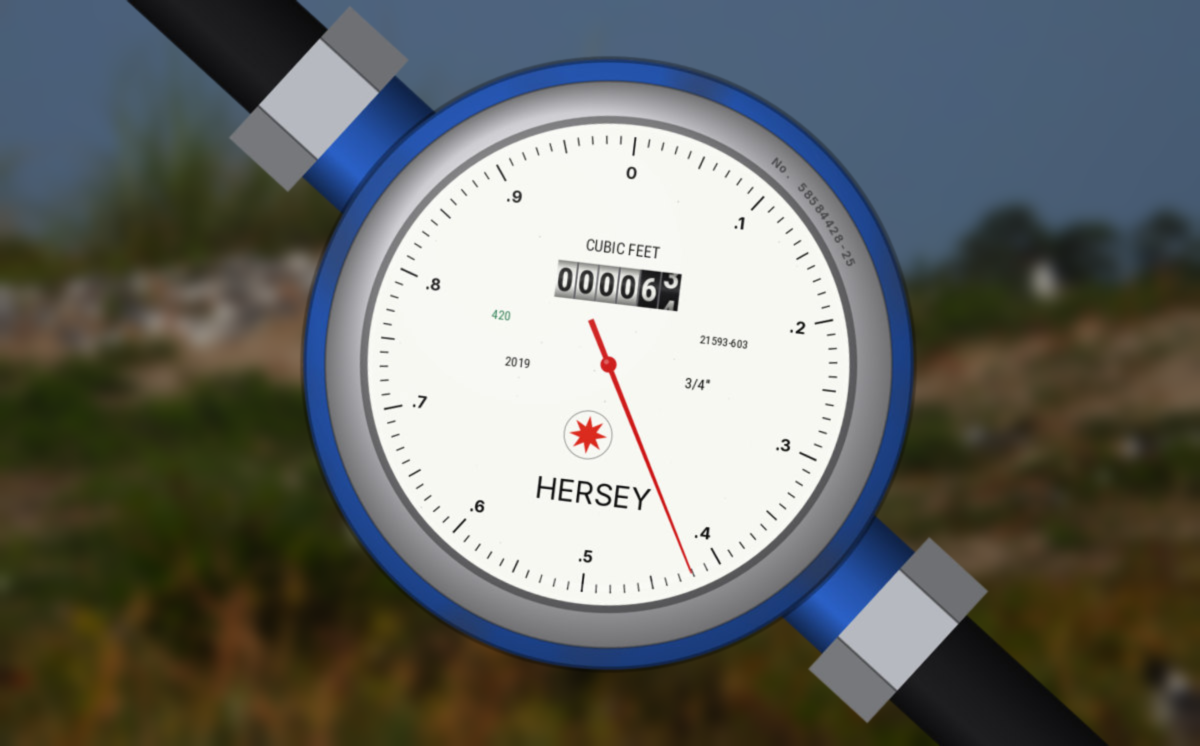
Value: ft³ 63.42
